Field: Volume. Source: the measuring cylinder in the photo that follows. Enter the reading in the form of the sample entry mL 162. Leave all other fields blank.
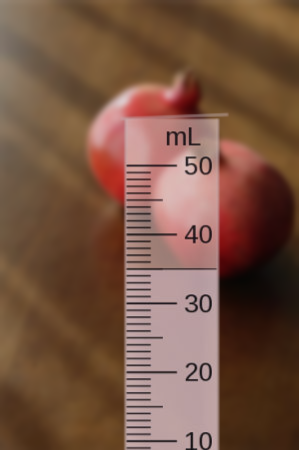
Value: mL 35
